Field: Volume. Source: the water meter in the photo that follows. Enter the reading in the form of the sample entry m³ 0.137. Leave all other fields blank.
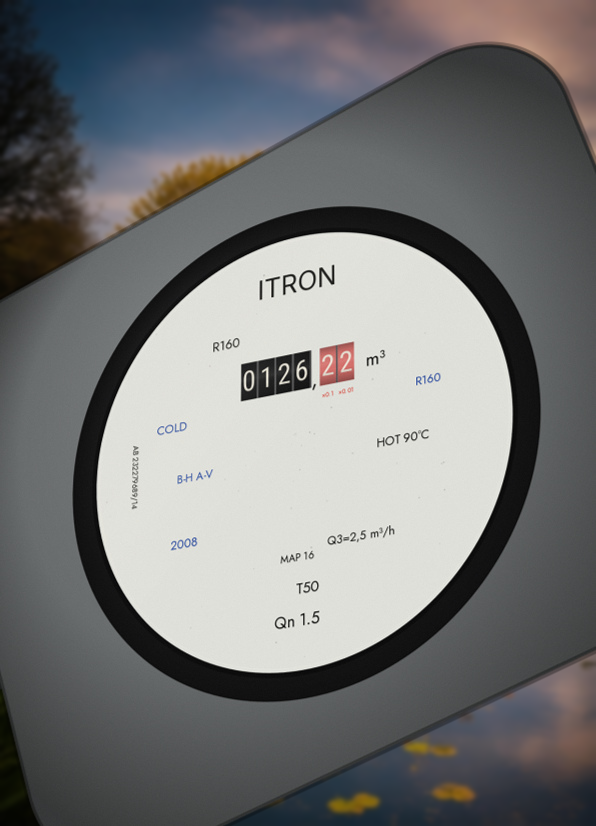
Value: m³ 126.22
